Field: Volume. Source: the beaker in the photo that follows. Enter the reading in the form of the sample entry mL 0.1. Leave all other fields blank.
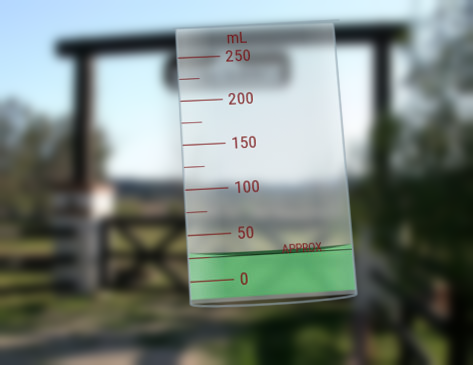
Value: mL 25
